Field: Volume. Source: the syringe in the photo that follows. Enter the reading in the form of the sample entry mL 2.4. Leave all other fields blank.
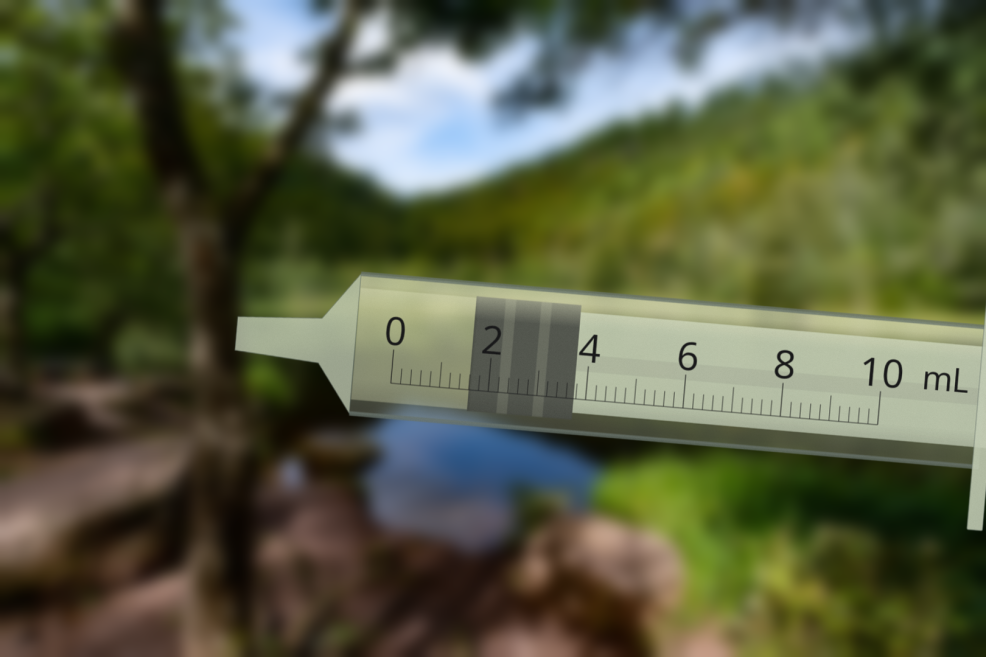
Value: mL 1.6
